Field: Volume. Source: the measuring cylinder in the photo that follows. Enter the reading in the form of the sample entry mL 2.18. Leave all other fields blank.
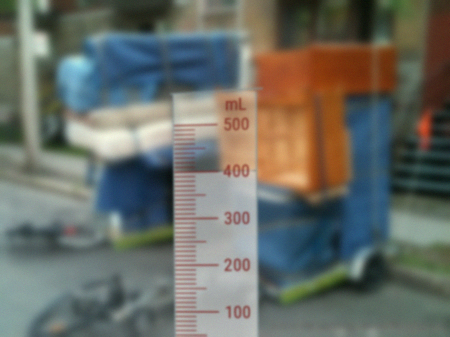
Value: mL 400
